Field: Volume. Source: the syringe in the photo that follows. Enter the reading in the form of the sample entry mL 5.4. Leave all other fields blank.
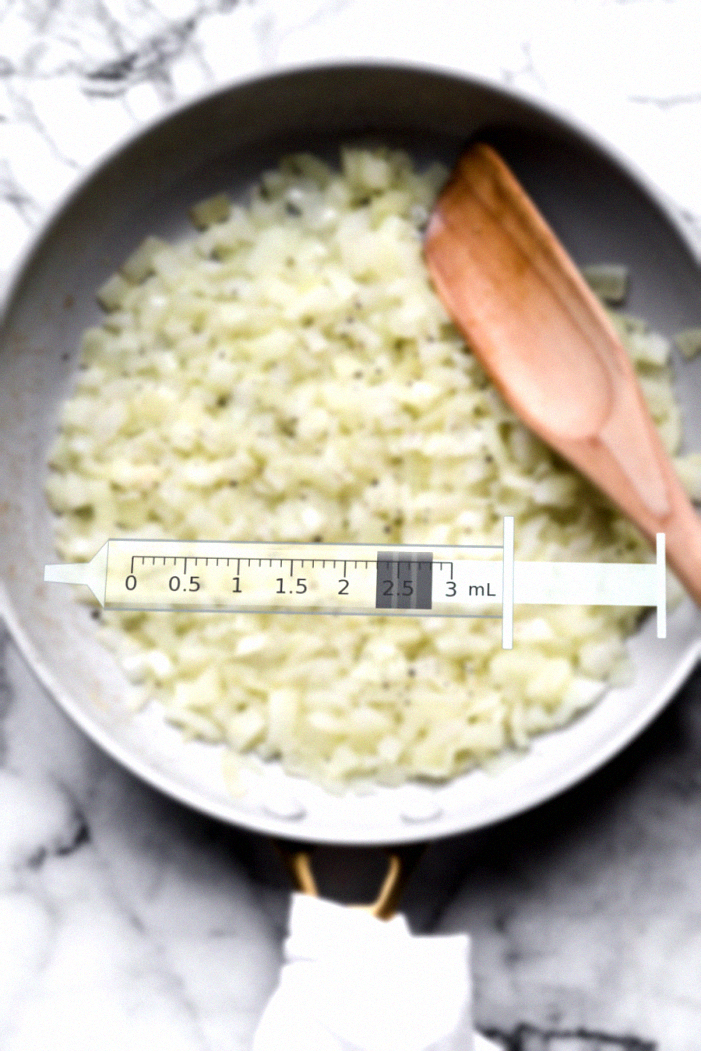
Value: mL 2.3
